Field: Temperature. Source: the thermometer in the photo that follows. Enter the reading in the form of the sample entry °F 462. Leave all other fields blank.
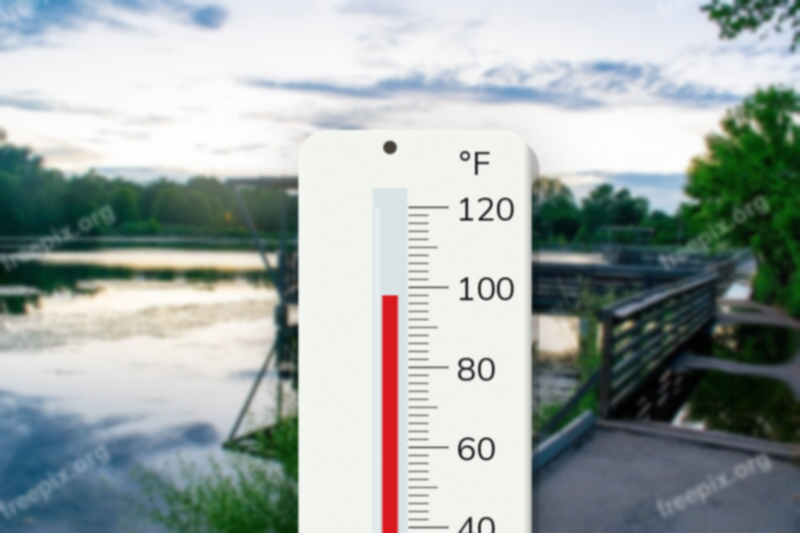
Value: °F 98
